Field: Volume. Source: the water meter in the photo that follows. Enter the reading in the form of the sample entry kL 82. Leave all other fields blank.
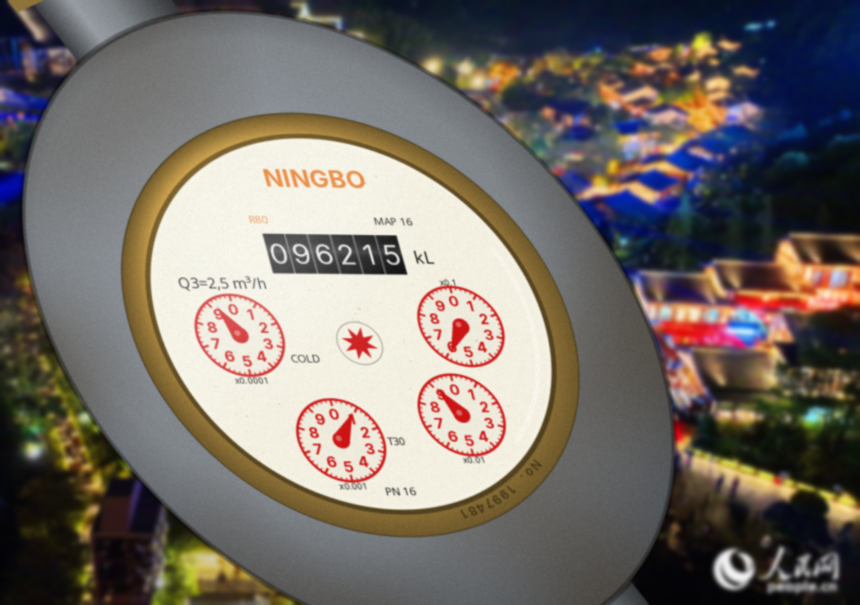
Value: kL 96215.5909
